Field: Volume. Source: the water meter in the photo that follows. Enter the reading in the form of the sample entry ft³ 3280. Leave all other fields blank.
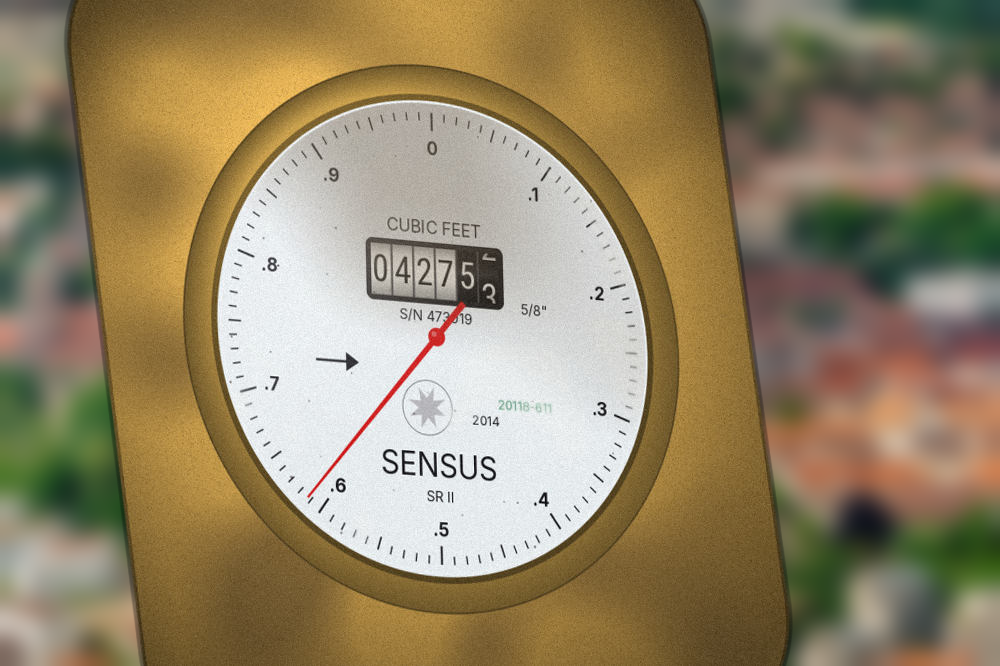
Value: ft³ 42752.61
